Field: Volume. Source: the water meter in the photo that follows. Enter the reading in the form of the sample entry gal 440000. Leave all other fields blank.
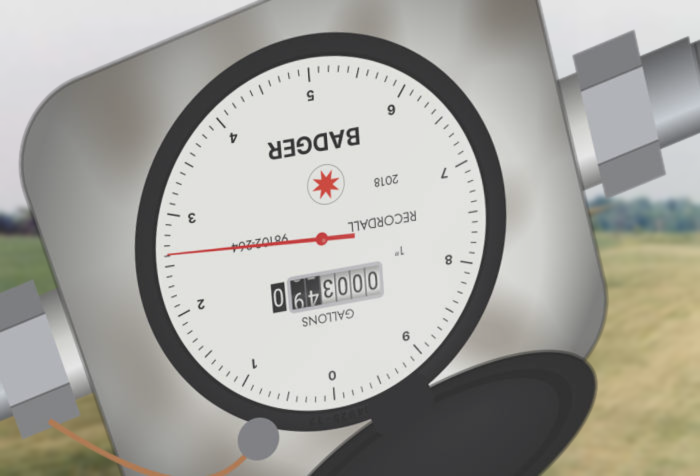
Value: gal 3492.6
